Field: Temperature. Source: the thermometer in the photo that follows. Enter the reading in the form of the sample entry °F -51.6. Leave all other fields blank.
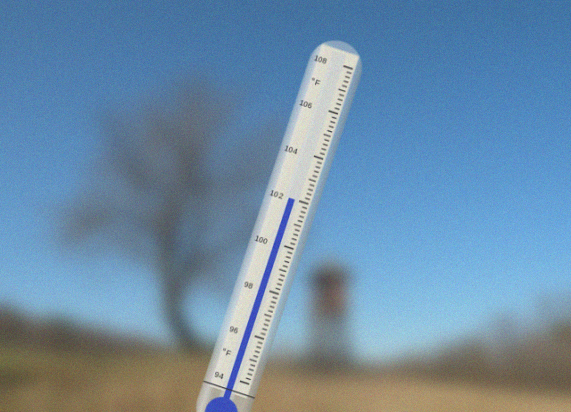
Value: °F 102
